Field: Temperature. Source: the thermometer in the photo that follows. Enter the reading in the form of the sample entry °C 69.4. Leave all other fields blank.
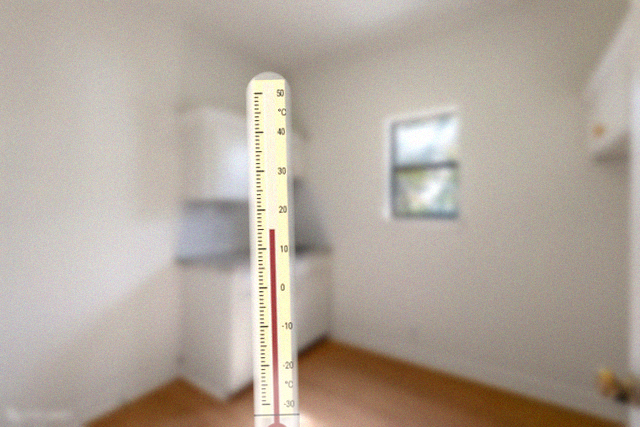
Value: °C 15
